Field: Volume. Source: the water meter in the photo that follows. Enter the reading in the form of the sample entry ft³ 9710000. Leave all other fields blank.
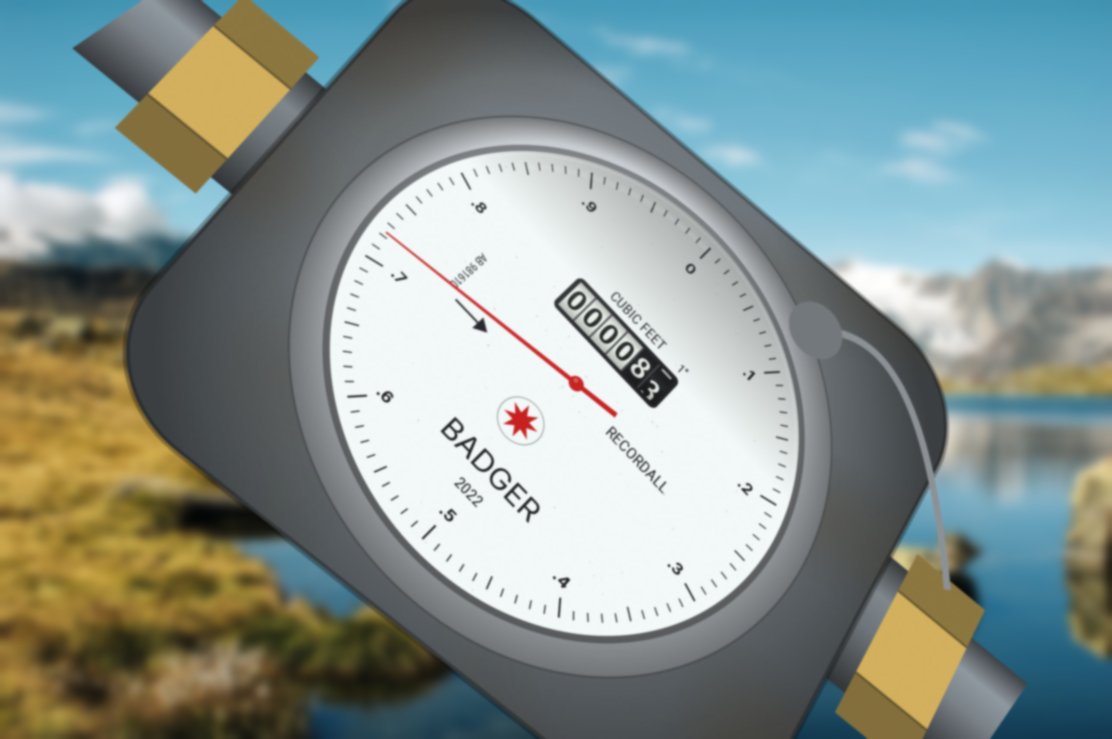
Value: ft³ 82.72
